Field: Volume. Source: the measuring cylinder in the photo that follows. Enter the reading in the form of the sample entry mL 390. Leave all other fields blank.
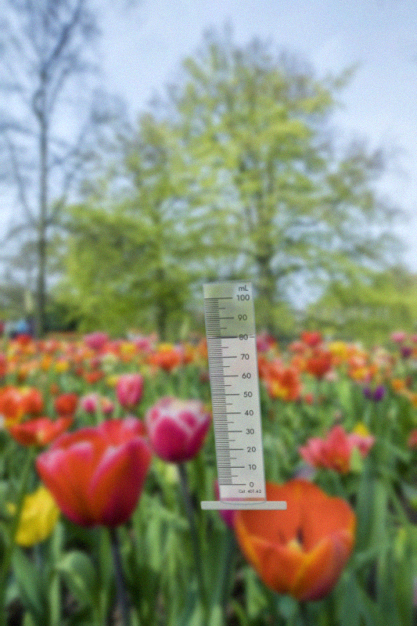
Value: mL 80
